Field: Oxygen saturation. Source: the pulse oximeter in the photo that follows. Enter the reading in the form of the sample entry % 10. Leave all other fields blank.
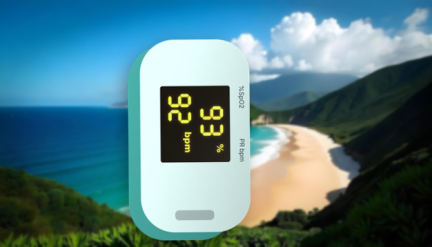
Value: % 93
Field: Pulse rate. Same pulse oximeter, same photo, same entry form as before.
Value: bpm 92
